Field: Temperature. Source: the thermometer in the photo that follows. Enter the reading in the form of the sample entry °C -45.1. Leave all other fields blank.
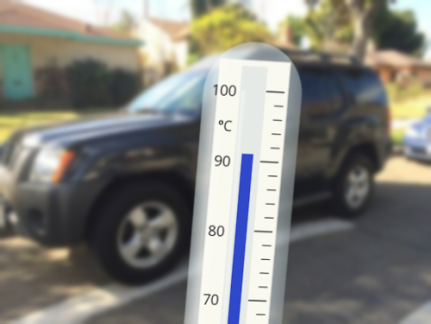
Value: °C 91
